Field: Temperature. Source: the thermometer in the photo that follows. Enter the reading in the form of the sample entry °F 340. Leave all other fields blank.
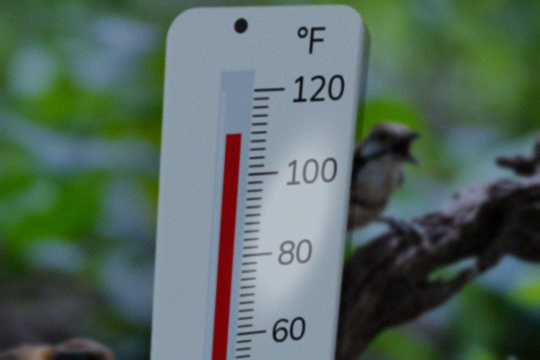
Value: °F 110
